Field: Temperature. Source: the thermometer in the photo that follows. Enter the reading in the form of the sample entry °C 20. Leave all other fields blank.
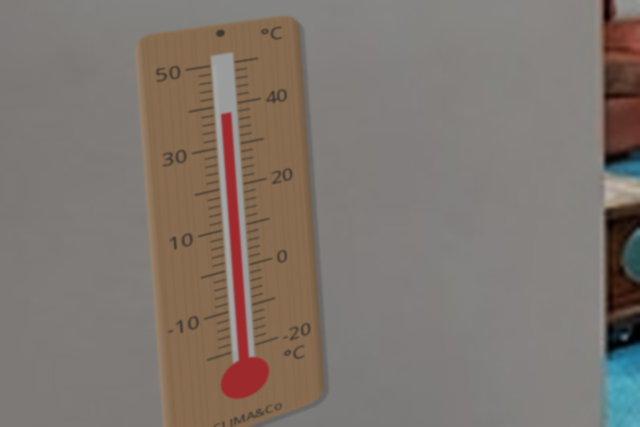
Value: °C 38
